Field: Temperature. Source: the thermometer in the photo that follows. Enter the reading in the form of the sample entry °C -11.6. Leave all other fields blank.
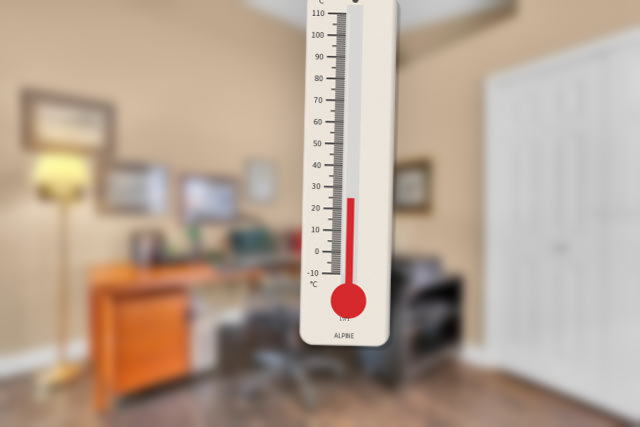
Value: °C 25
